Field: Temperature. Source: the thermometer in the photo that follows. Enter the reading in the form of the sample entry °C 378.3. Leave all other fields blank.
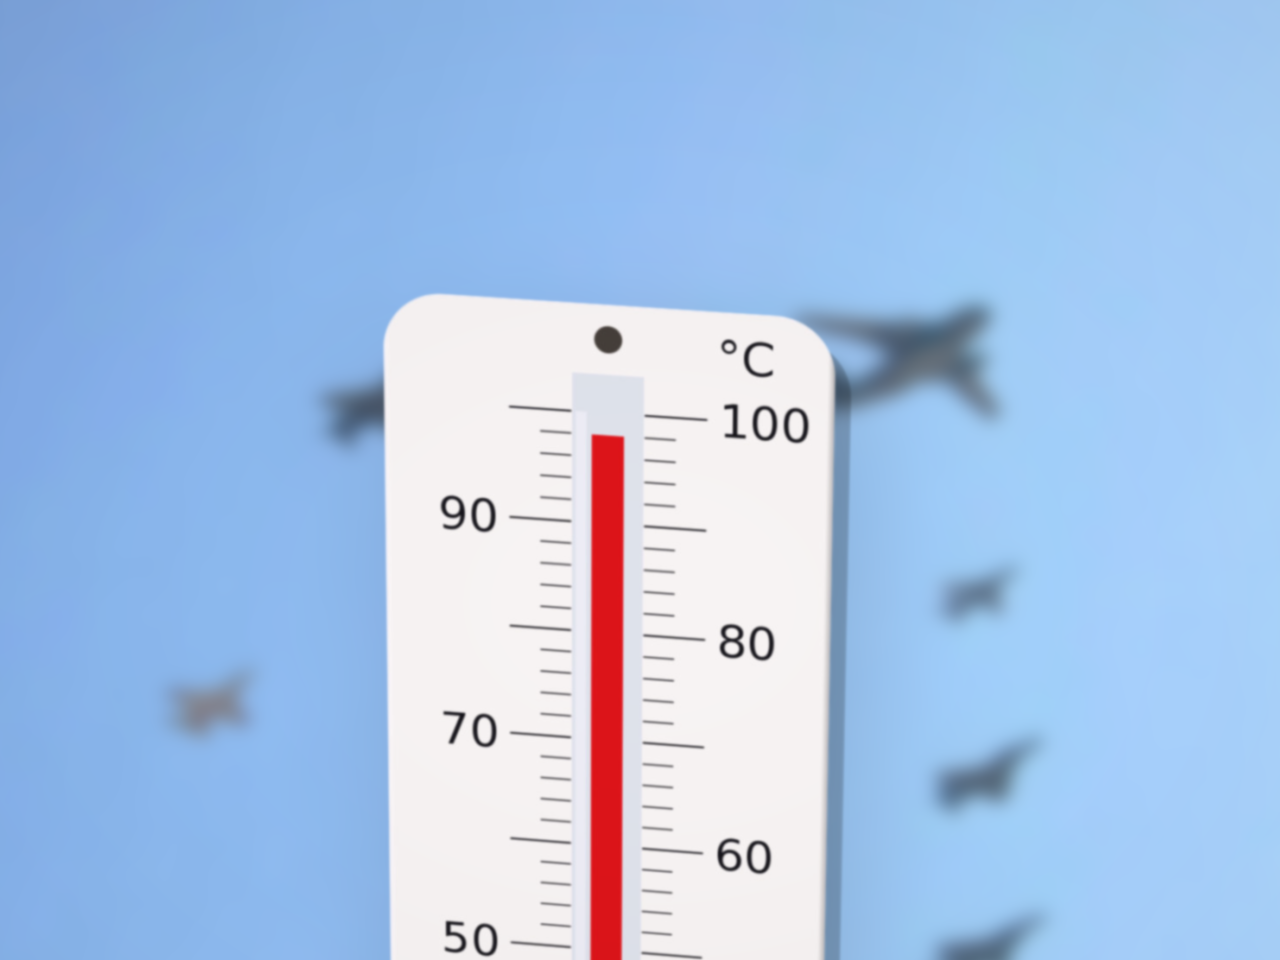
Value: °C 98
